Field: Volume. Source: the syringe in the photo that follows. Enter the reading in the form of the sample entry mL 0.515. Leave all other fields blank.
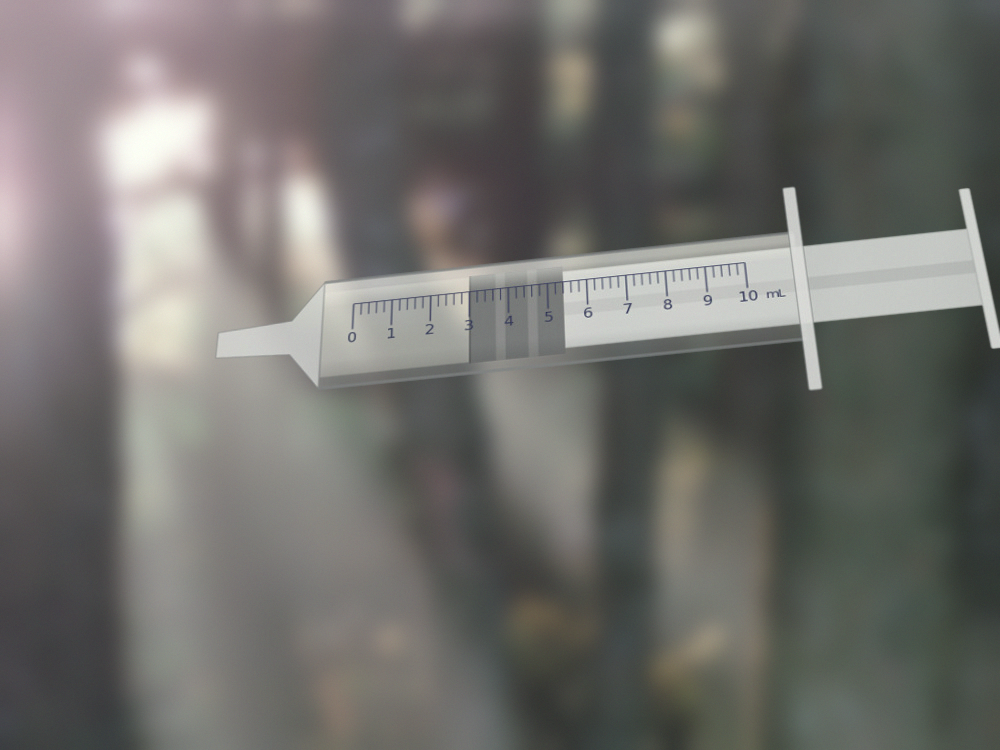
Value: mL 3
